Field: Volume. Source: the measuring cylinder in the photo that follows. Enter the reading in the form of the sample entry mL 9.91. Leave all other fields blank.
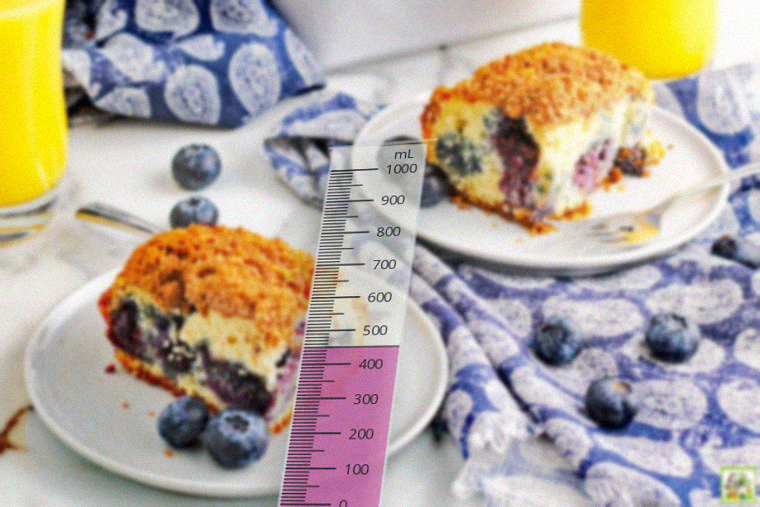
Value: mL 450
